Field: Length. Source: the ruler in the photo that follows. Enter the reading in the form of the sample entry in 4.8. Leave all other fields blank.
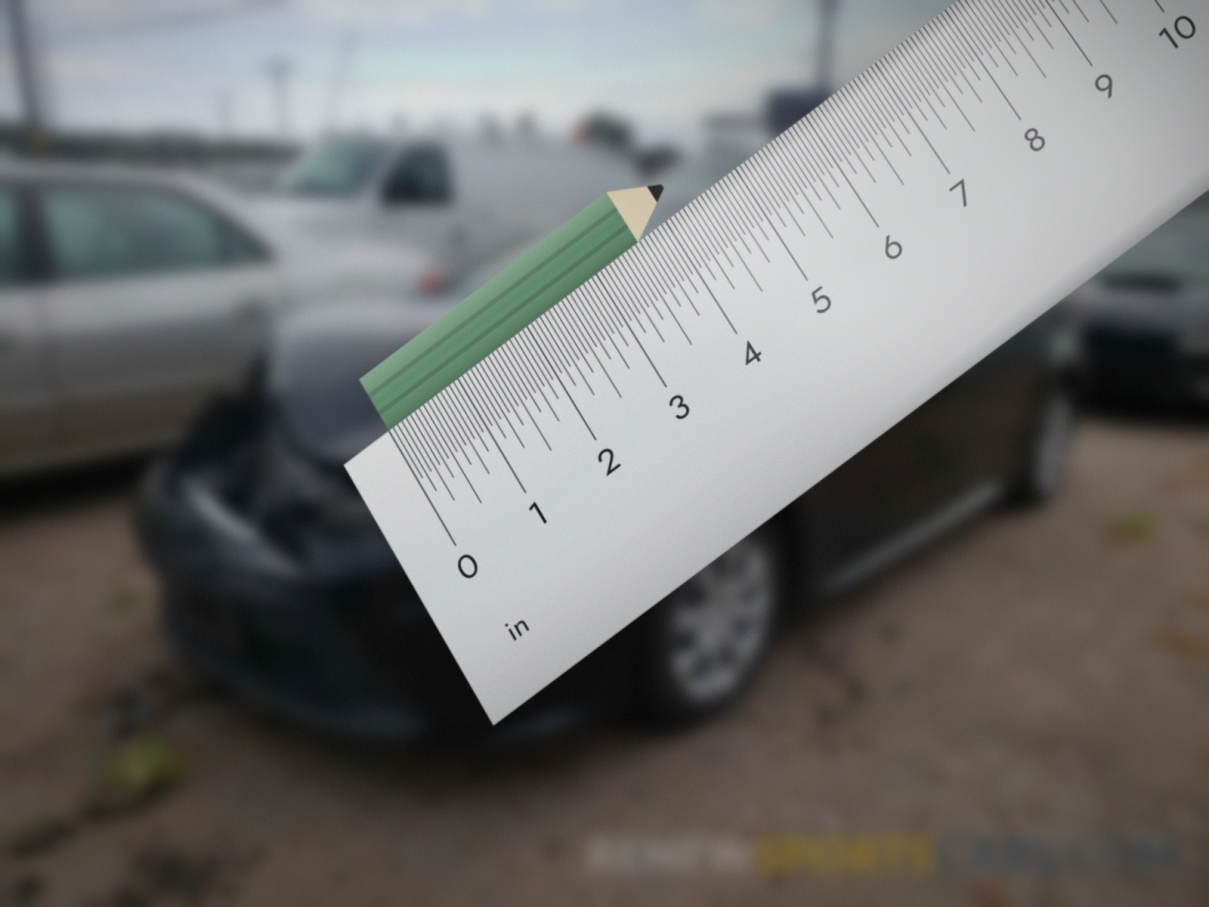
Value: in 4.1875
